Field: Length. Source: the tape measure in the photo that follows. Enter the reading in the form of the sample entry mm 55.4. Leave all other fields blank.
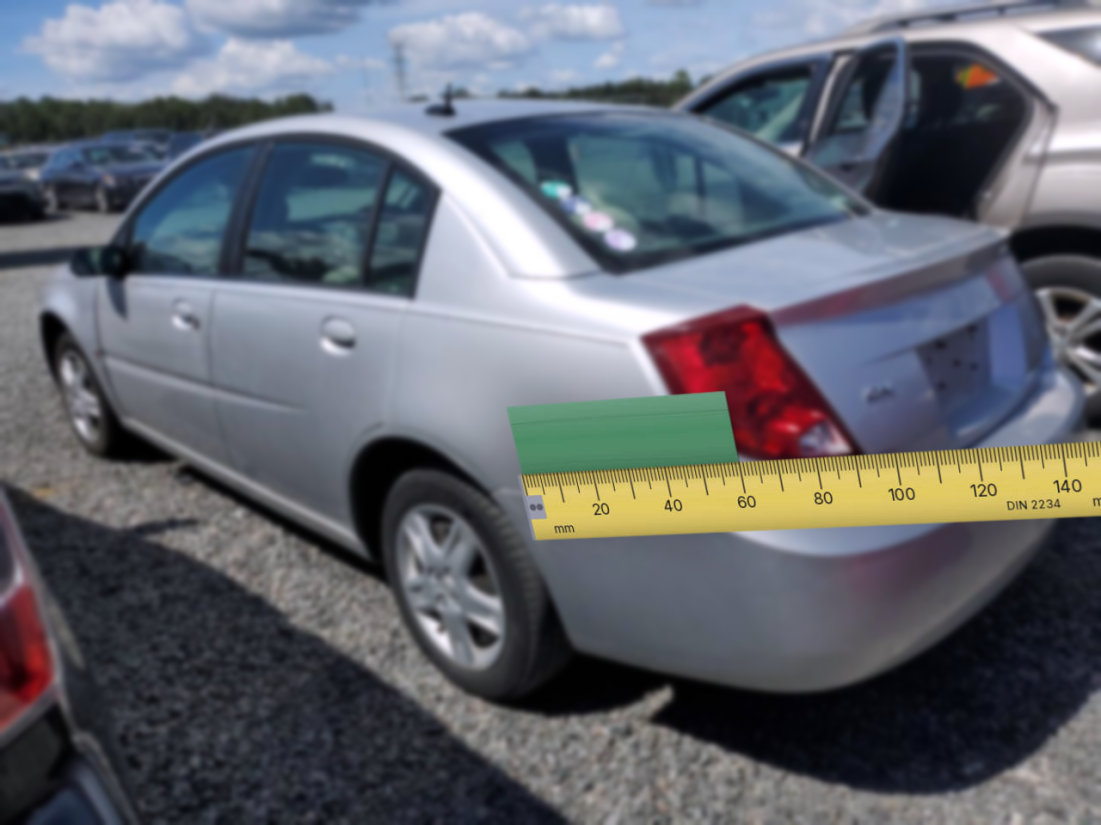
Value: mm 60
